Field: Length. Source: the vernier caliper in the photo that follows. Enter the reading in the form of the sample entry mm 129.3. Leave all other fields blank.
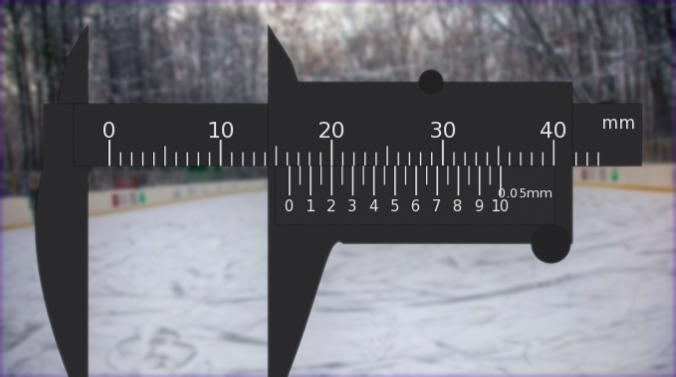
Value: mm 16.2
